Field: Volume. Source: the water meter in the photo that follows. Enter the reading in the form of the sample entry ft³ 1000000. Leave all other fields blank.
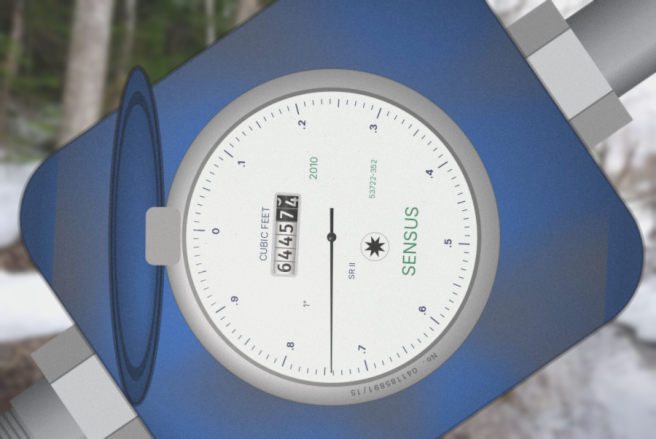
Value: ft³ 644573.74
